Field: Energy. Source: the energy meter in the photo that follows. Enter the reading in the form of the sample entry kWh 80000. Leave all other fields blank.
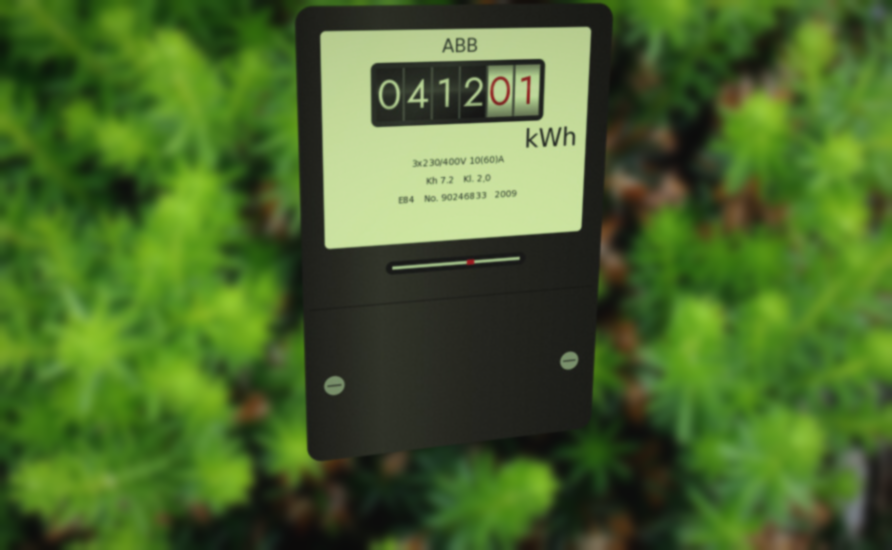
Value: kWh 412.01
